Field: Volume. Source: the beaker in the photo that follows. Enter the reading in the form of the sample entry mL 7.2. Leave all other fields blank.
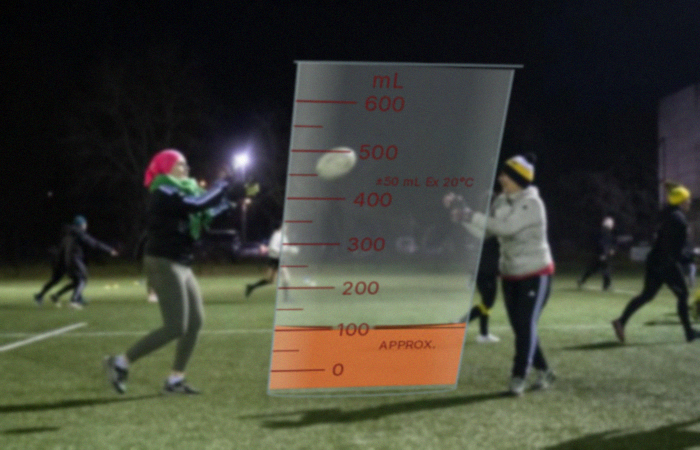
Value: mL 100
